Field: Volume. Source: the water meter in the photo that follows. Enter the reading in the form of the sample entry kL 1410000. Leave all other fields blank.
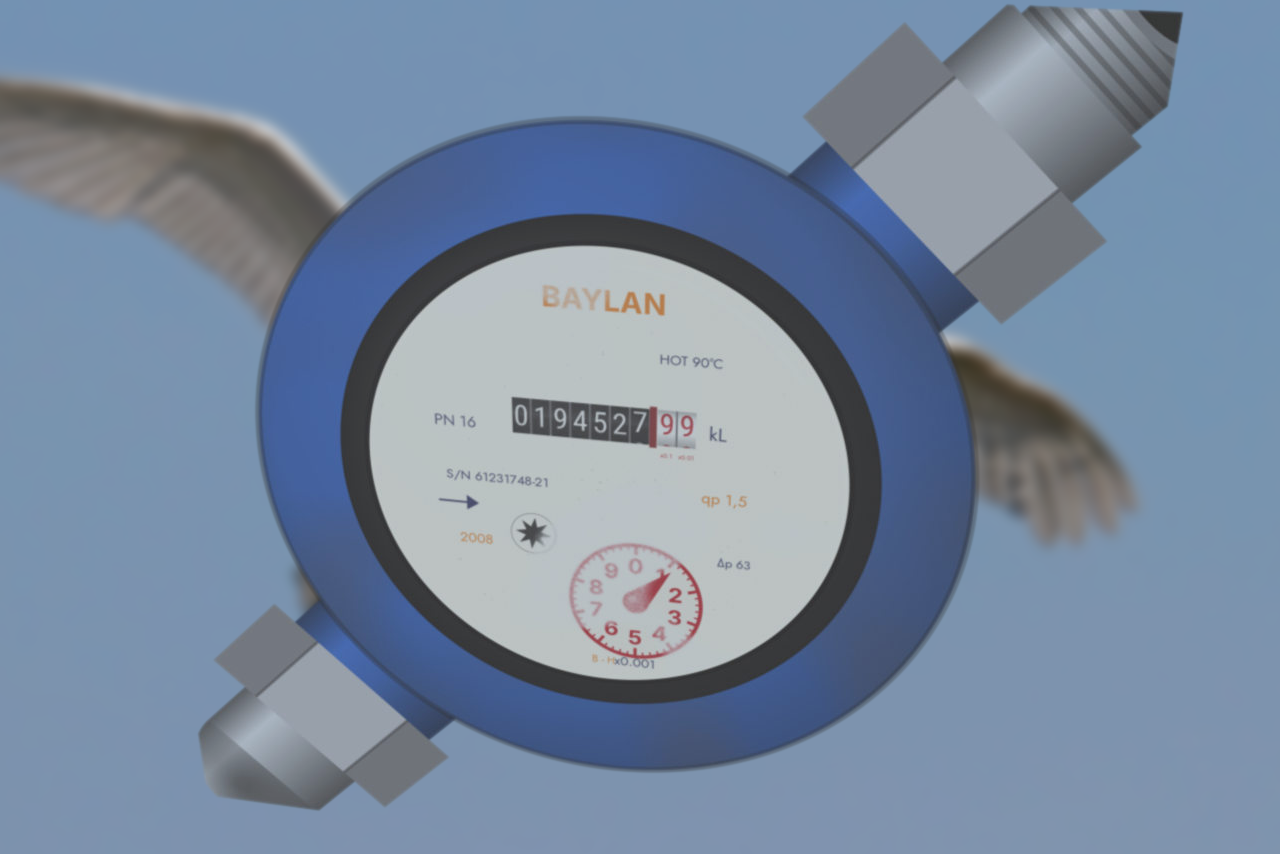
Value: kL 194527.991
